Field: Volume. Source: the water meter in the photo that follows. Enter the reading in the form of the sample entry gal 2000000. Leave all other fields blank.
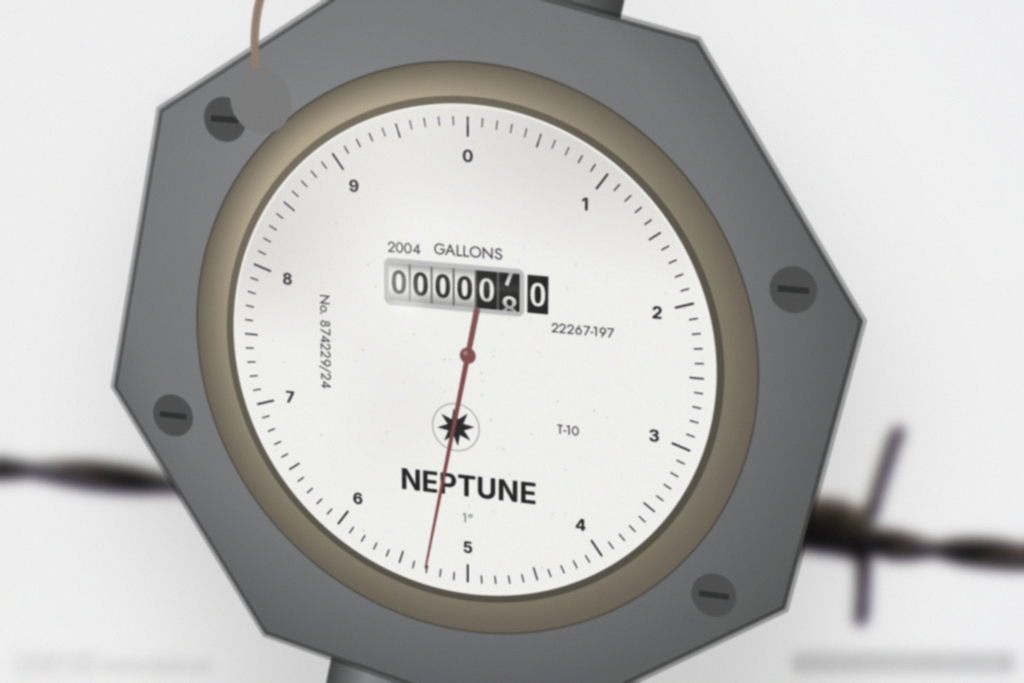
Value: gal 75.3
